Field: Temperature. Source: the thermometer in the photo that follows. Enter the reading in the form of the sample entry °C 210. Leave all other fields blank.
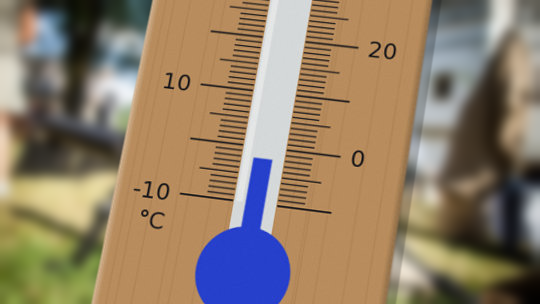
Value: °C -2
